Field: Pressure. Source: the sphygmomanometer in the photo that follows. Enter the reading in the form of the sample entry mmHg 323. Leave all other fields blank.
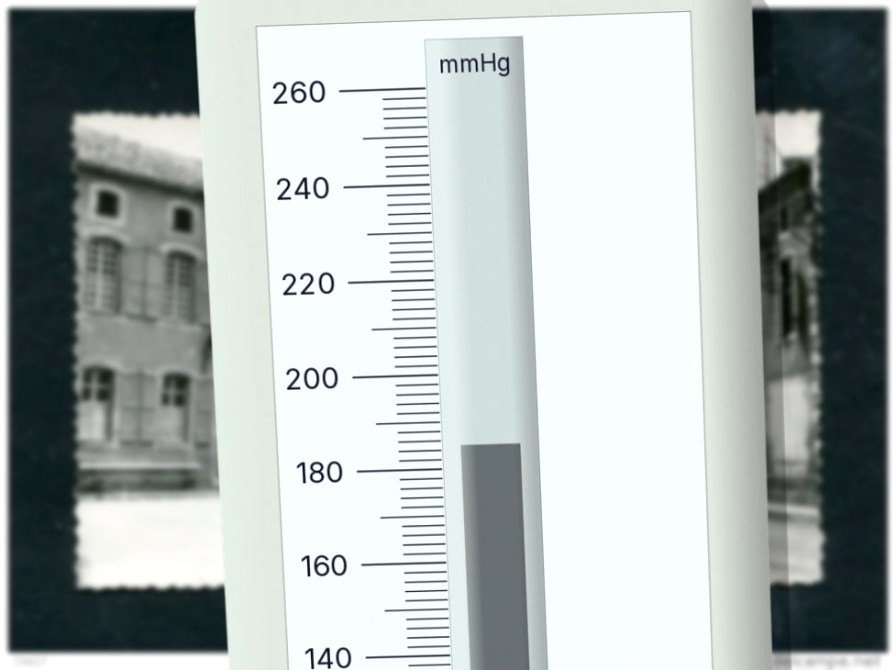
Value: mmHg 185
